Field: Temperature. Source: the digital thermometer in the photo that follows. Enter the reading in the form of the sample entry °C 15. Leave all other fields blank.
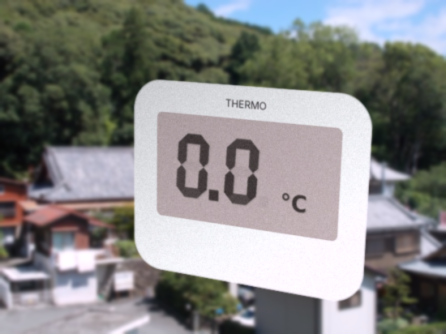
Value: °C 0.0
